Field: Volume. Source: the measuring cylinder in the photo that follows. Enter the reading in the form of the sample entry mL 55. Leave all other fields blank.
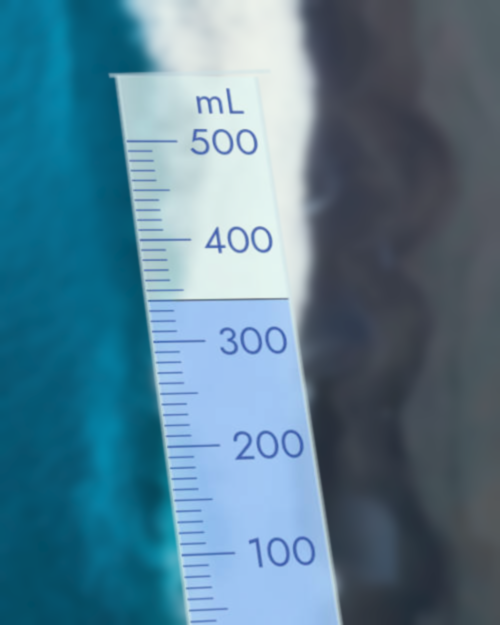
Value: mL 340
